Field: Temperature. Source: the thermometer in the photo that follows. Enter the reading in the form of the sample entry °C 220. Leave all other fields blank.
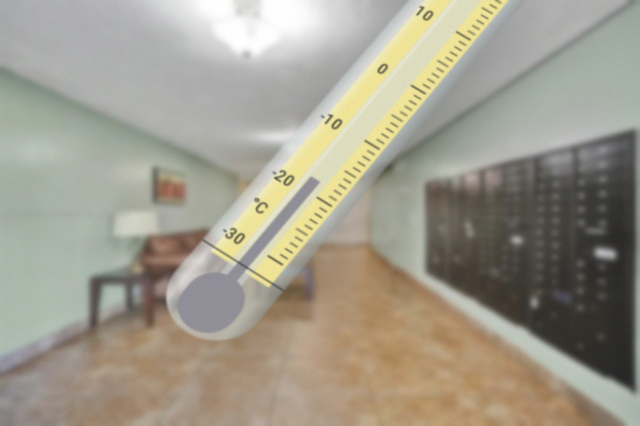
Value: °C -18
